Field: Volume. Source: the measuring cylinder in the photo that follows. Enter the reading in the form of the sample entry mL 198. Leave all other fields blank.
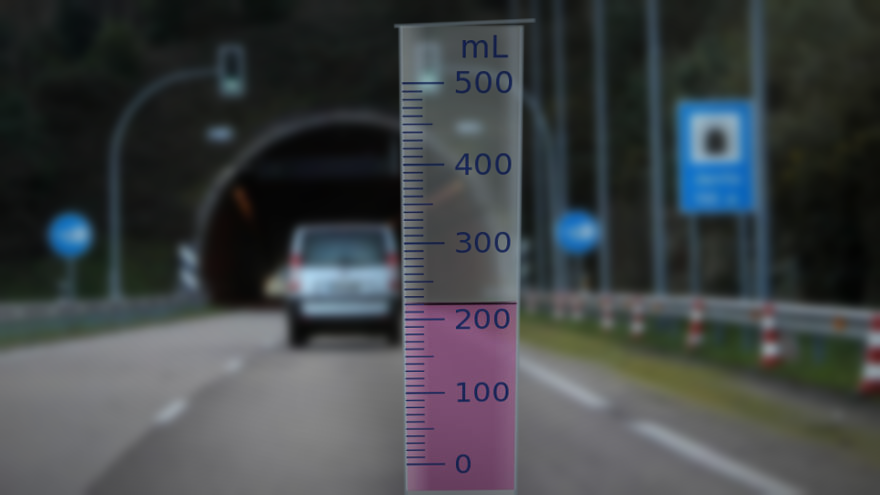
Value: mL 220
